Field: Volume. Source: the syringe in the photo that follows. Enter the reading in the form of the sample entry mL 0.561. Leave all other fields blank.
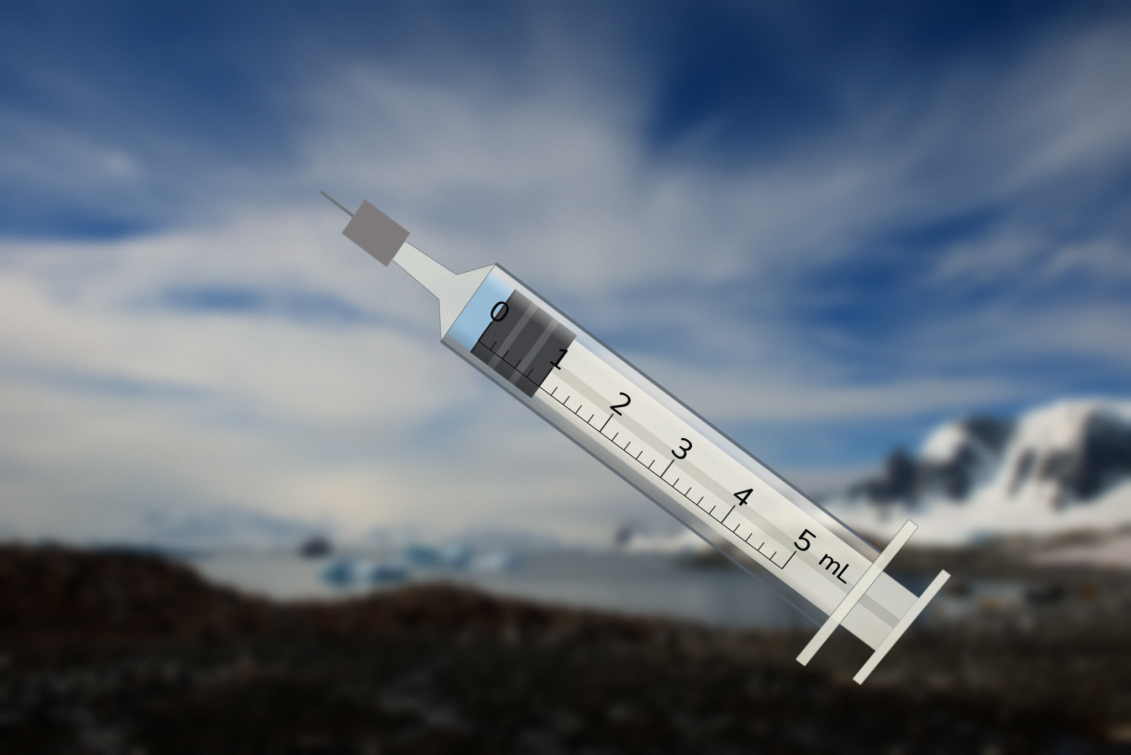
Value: mL 0
